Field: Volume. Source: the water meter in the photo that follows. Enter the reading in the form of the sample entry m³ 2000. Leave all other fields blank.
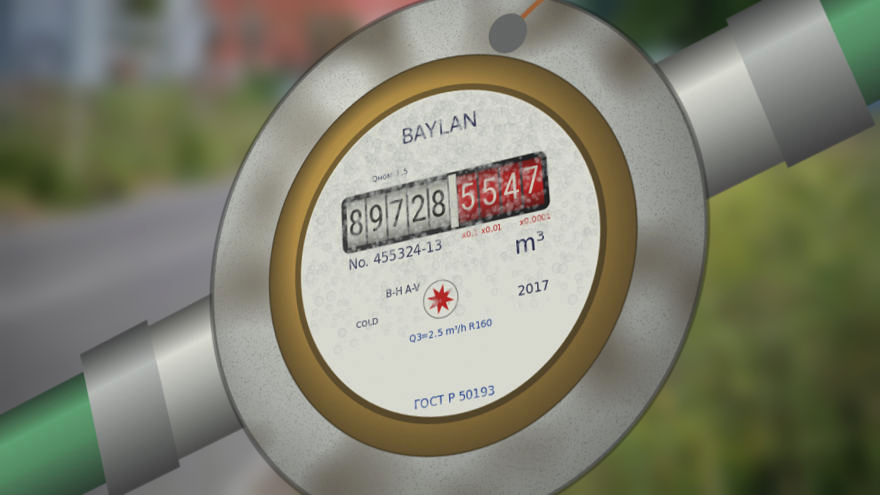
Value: m³ 89728.5547
